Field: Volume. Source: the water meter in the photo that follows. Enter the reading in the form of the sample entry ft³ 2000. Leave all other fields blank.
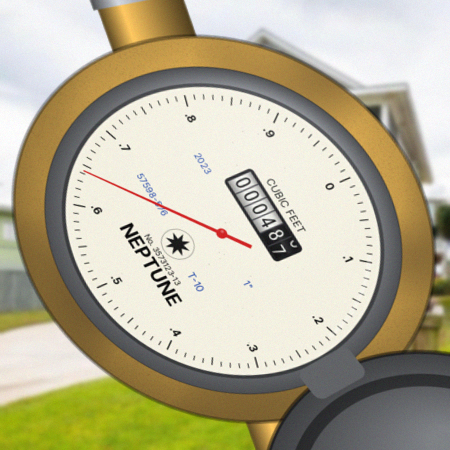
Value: ft³ 486.64
